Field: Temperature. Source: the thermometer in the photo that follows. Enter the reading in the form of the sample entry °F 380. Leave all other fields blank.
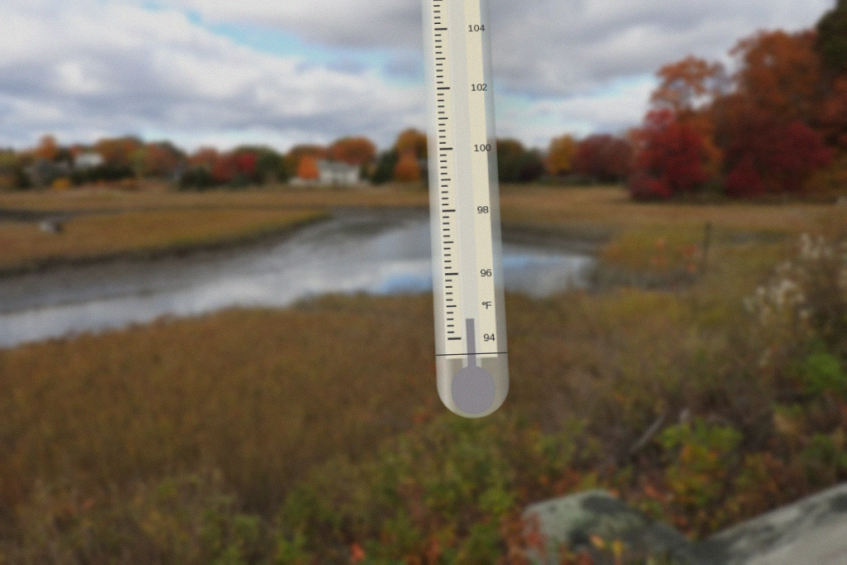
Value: °F 94.6
